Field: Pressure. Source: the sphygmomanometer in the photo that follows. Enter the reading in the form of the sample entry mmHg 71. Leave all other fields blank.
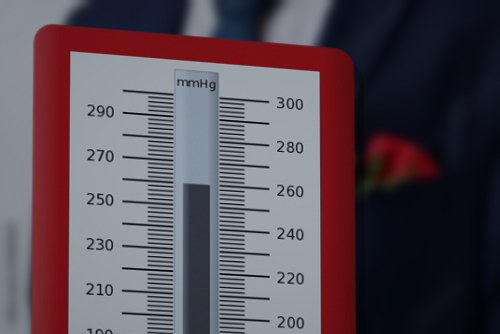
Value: mmHg 260
